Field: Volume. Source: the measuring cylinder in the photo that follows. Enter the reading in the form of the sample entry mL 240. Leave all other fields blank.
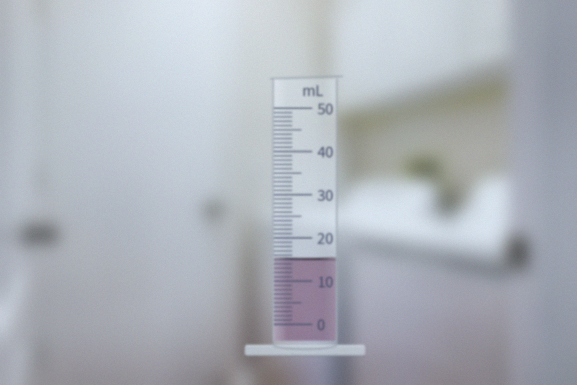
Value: mL 15
